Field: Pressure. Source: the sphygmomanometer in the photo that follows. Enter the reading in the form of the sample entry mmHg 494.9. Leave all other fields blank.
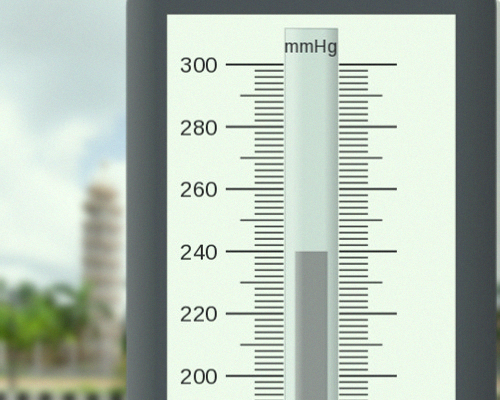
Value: mmHg 240
